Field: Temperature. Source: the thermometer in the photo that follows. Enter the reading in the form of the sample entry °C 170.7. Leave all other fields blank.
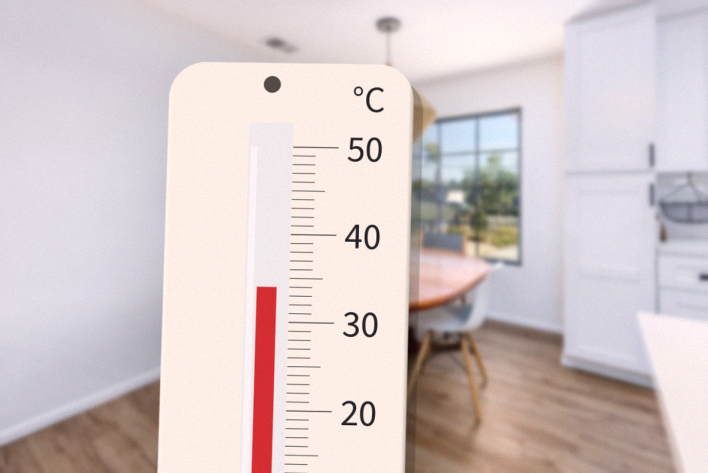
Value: °C 34
